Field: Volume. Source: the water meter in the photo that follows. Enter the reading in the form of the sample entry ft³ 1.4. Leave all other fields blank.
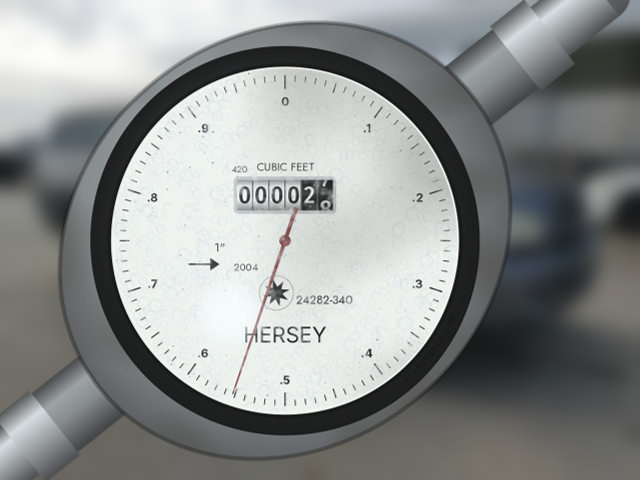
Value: ft³ 27.55
